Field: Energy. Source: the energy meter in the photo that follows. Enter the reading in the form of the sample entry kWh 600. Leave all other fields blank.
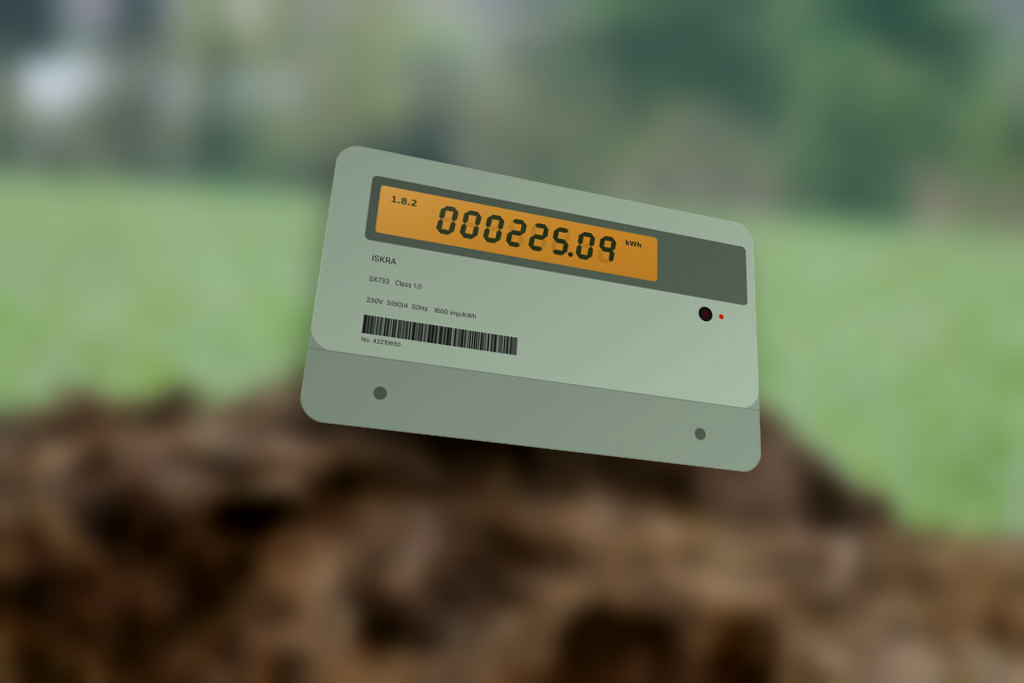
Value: kWh 225.09
